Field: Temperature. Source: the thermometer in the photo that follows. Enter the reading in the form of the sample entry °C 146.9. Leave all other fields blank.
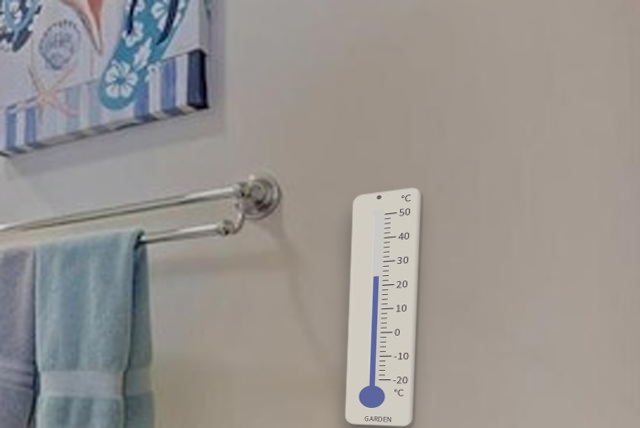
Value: °C 24
